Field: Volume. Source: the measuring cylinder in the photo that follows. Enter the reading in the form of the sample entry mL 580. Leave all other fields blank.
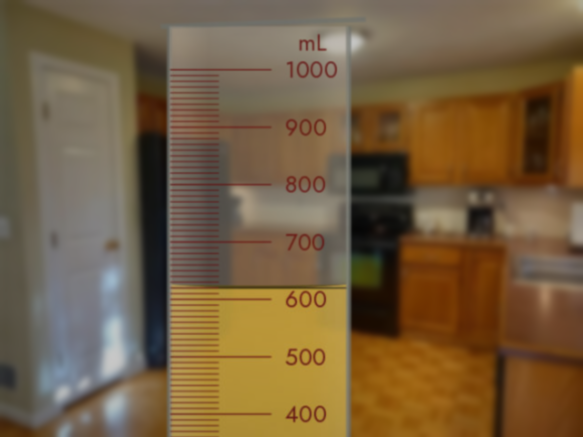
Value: mL 620
